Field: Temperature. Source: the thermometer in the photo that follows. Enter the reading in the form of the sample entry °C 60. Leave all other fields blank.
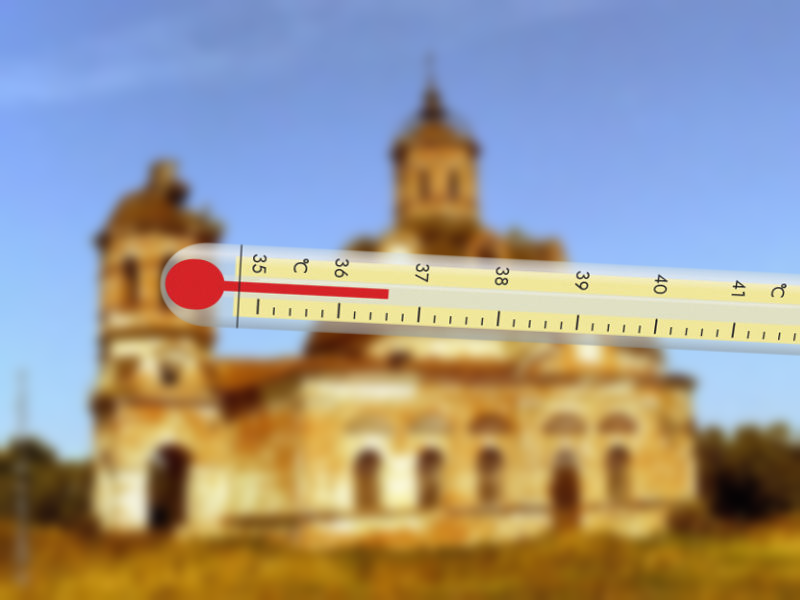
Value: °C 36.6
